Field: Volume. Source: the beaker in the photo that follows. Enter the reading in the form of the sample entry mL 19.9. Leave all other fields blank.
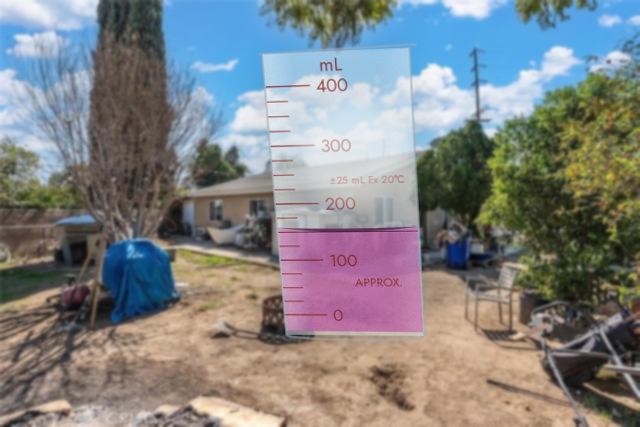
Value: mL 150
